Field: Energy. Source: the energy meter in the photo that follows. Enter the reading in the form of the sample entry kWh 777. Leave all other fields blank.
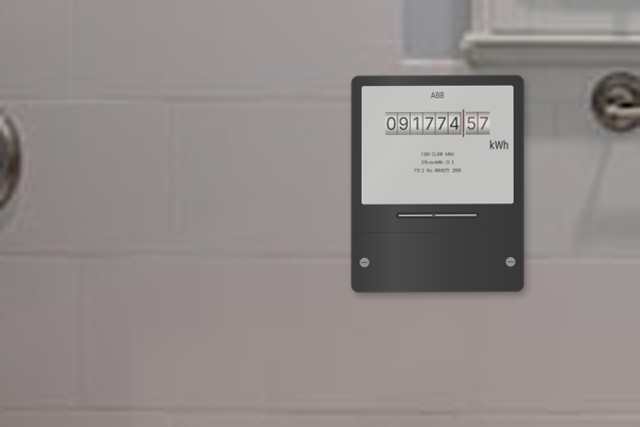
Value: kWh 91774.57
